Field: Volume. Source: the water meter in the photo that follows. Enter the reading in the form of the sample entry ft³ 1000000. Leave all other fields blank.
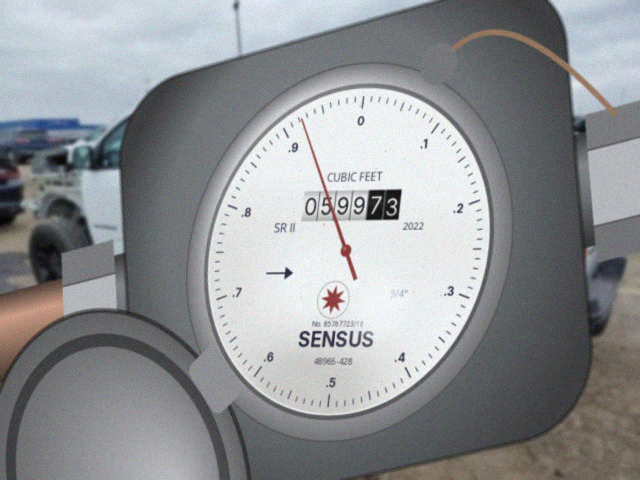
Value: ft³ 59972.92
